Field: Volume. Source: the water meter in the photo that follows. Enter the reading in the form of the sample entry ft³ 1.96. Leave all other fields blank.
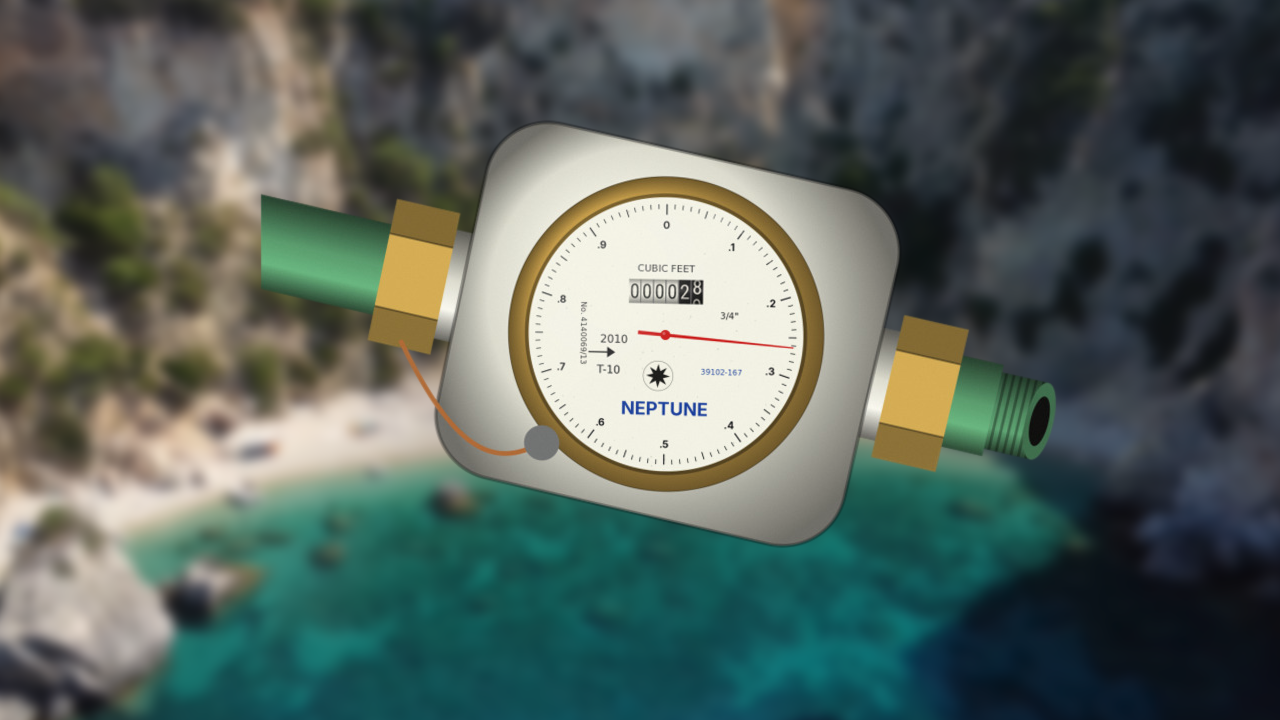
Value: ft³ 28.26
